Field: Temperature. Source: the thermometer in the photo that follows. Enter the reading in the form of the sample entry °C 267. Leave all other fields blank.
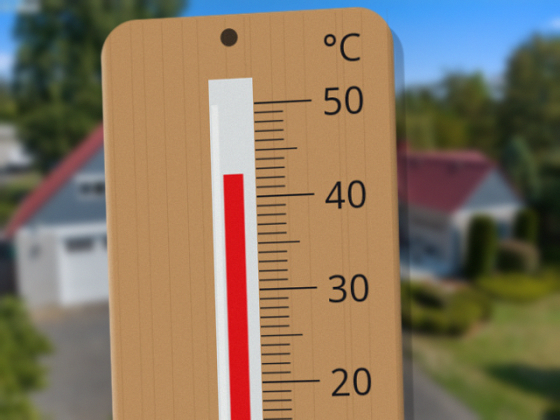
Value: °C 42.5
